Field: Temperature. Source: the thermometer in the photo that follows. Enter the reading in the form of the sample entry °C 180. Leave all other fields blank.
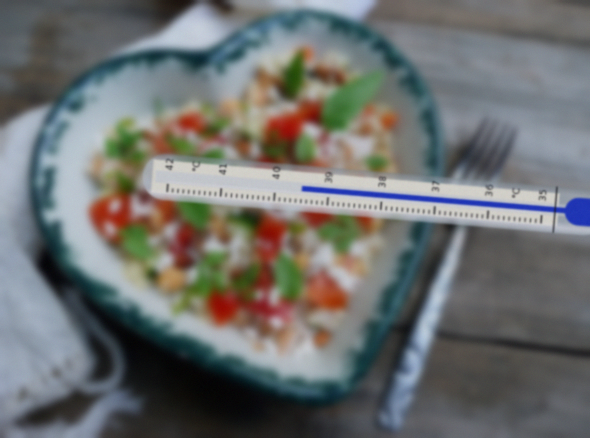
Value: °C 39.5
